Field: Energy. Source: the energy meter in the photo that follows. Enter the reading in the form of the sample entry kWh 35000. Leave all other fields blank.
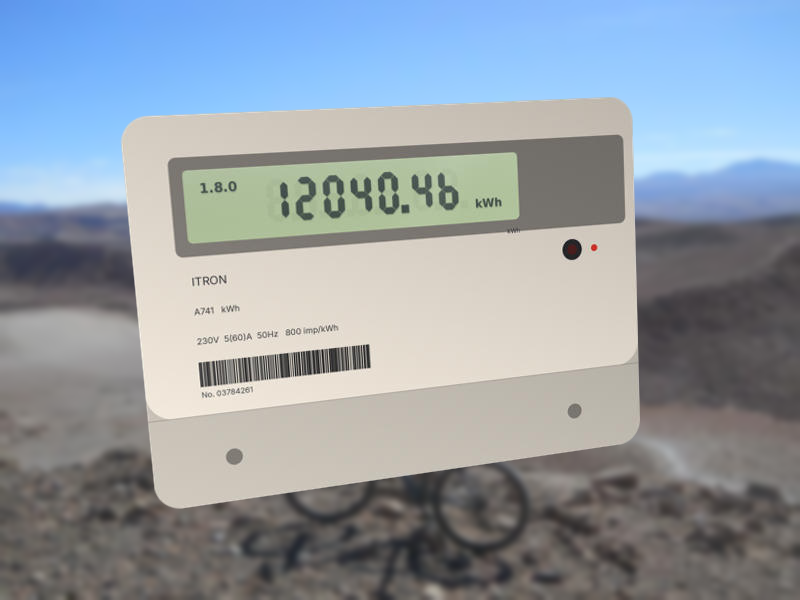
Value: kWh 12040.46
